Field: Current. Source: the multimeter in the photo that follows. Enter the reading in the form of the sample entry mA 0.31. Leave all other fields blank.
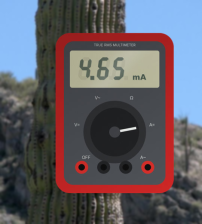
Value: mA 4.65
